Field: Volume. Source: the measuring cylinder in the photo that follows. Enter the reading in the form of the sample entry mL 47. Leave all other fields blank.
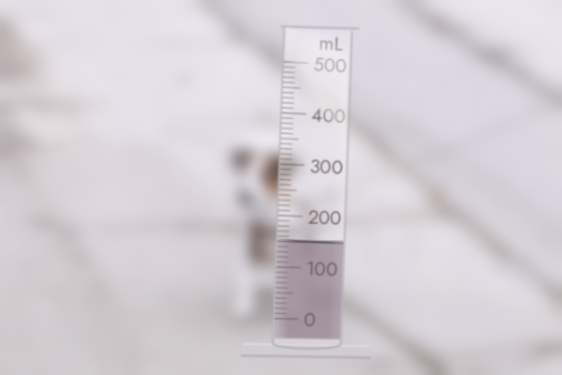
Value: mL 150
